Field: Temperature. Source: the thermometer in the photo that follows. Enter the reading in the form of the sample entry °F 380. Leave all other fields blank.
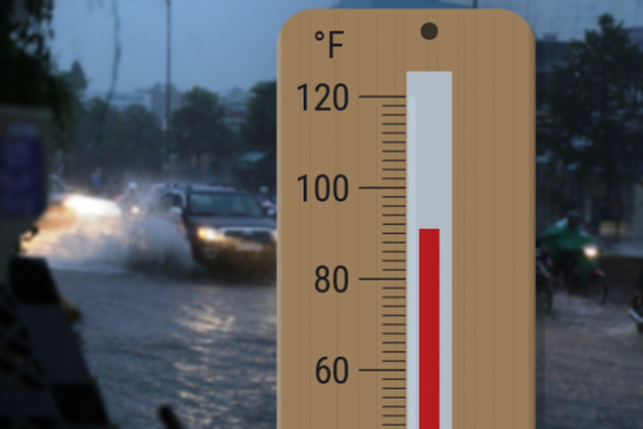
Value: °F 91
